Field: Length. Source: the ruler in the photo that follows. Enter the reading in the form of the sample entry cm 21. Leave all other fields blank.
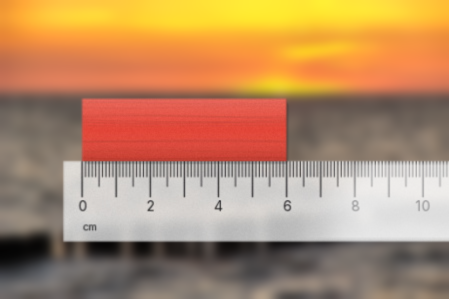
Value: cm 6
